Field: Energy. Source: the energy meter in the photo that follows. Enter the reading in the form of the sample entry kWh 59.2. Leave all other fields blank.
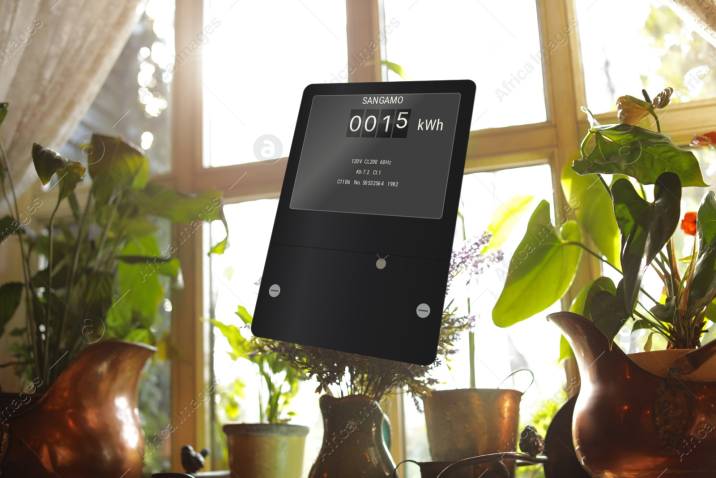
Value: kWh 15
